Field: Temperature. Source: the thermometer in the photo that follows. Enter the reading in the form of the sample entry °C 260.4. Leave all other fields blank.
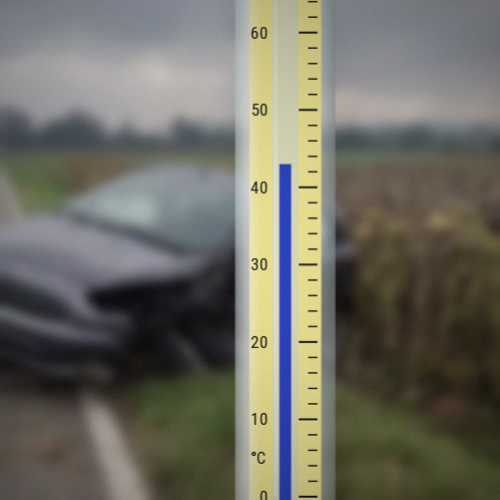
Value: °C 43
